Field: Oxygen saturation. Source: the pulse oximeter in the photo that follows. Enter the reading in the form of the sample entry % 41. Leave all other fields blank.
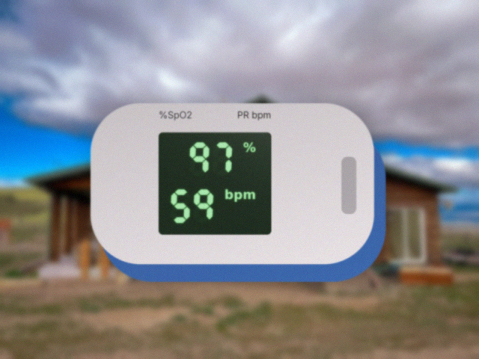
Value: % 97
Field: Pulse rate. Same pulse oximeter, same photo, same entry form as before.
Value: bpm 59
